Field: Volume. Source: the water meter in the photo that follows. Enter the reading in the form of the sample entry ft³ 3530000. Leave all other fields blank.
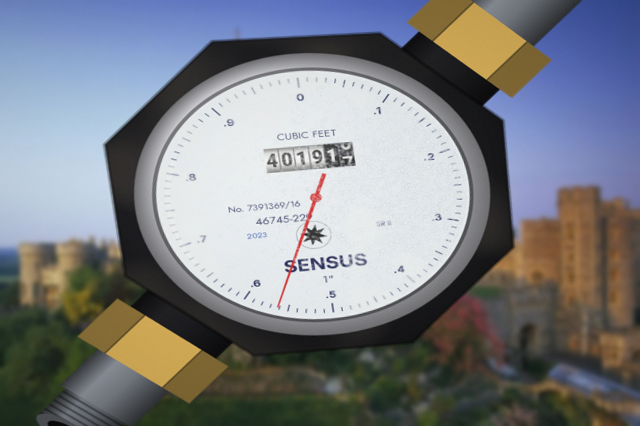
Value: ft³ 401916.56
